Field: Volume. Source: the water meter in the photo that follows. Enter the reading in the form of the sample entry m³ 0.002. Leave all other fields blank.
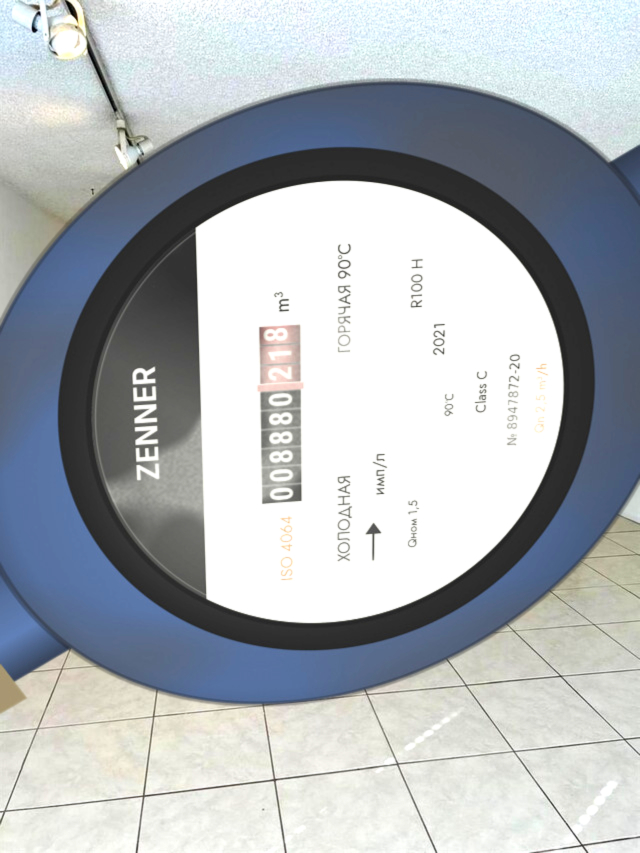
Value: m³ 8880.218
